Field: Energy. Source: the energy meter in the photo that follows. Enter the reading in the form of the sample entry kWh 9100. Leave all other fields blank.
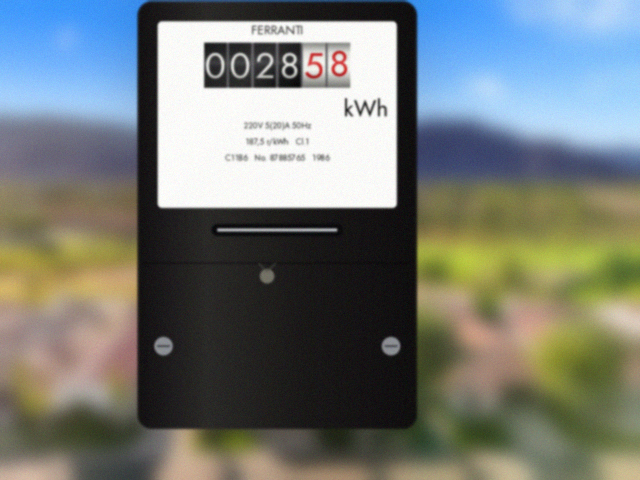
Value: kWh 28.58
